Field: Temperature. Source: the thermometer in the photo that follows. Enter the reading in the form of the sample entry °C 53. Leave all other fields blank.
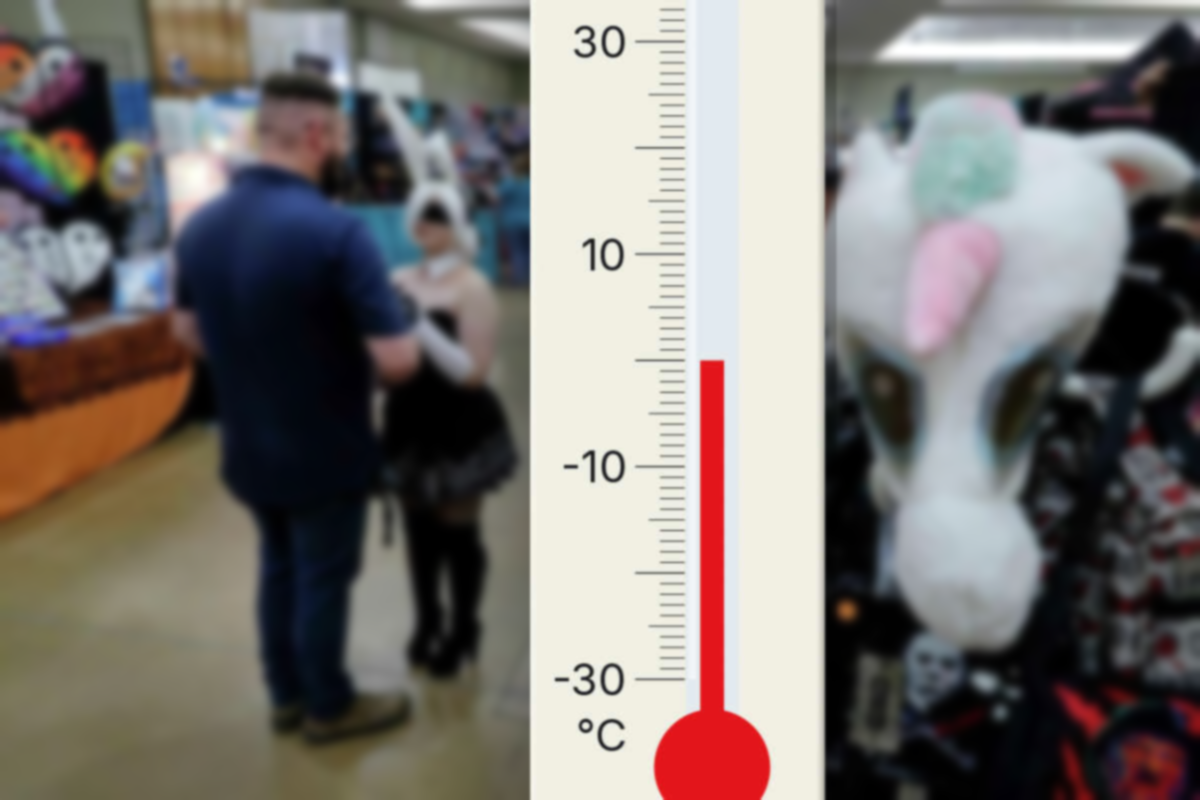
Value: °C 0
